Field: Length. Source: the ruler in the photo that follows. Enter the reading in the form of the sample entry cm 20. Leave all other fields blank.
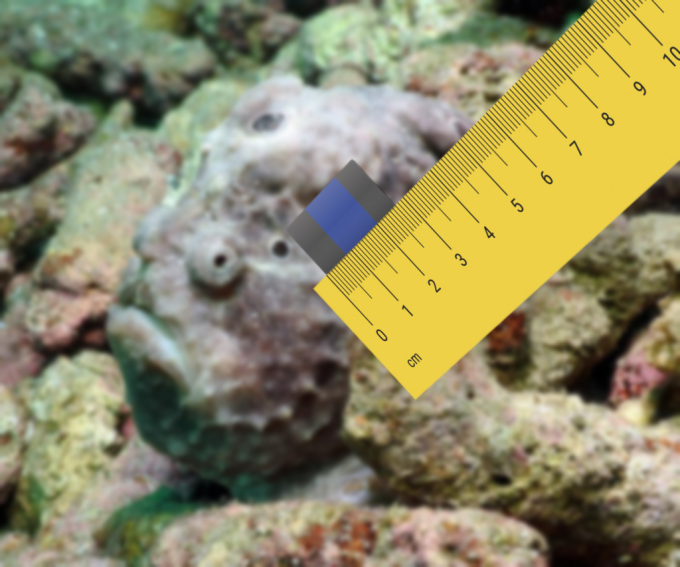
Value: cm 2.7
